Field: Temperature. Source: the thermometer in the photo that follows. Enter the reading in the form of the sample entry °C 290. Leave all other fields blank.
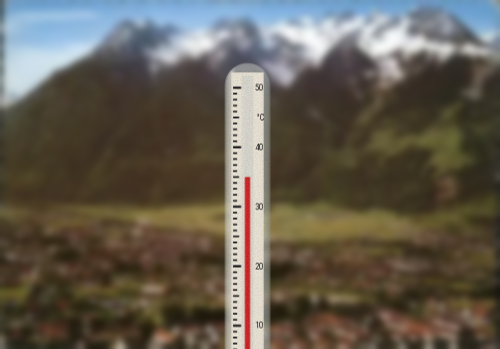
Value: °C 35
